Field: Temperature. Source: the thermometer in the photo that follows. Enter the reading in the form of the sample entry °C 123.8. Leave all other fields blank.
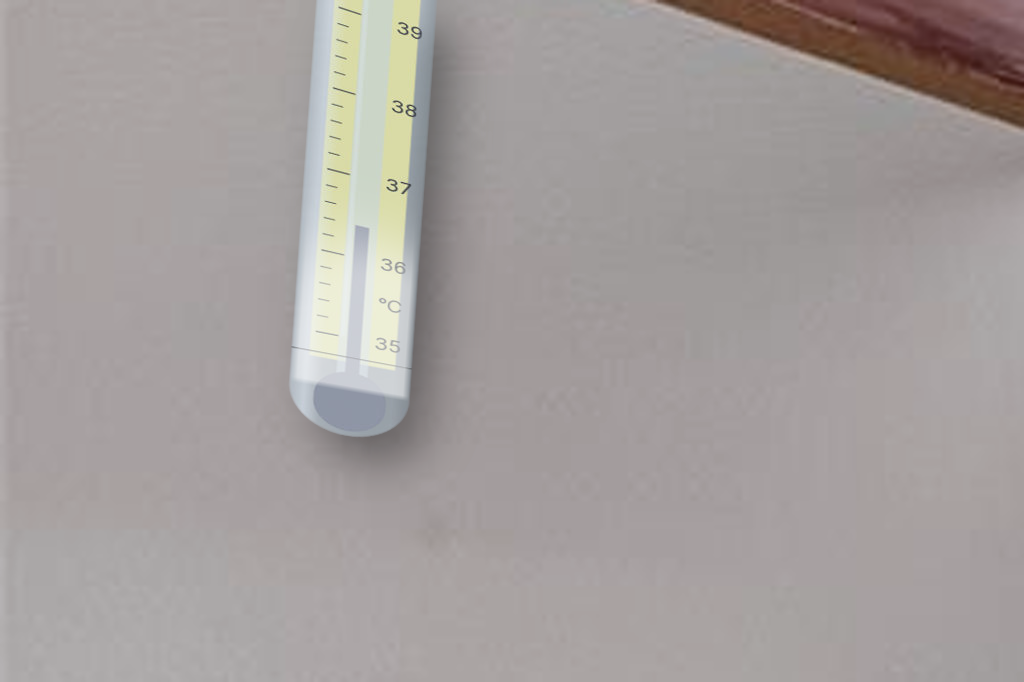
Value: °C 36.4
